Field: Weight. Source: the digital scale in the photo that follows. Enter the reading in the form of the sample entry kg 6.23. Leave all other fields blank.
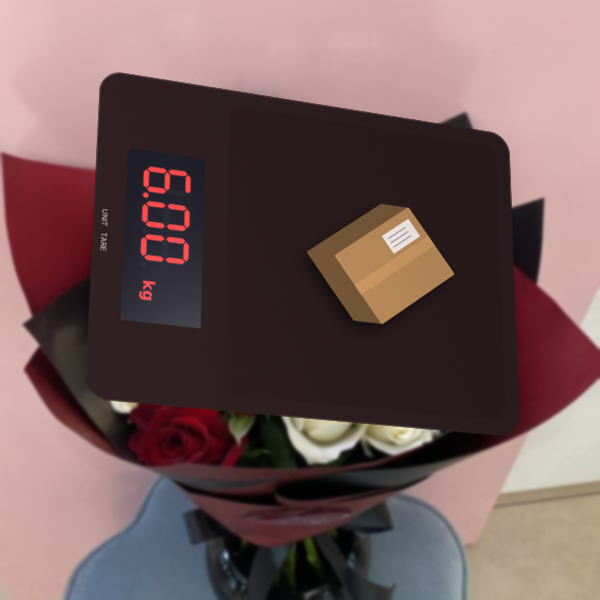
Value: kg 6.00
